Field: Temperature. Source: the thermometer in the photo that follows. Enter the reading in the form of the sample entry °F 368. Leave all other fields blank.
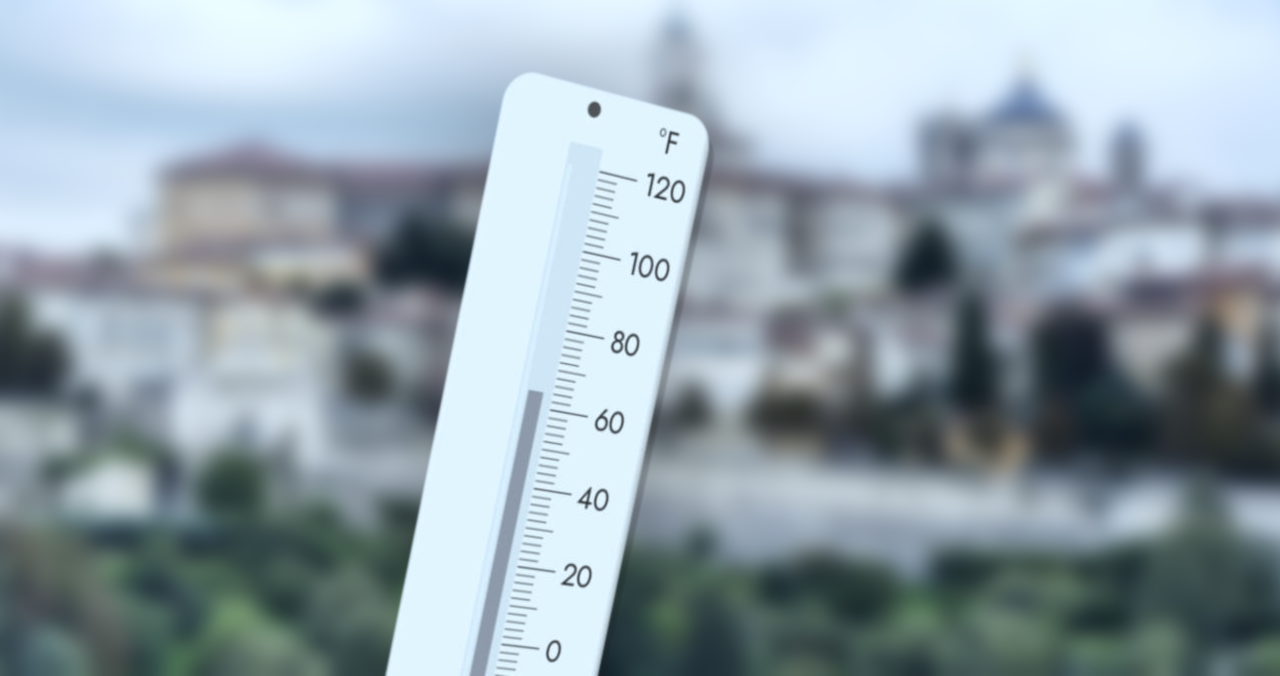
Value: °F 64
